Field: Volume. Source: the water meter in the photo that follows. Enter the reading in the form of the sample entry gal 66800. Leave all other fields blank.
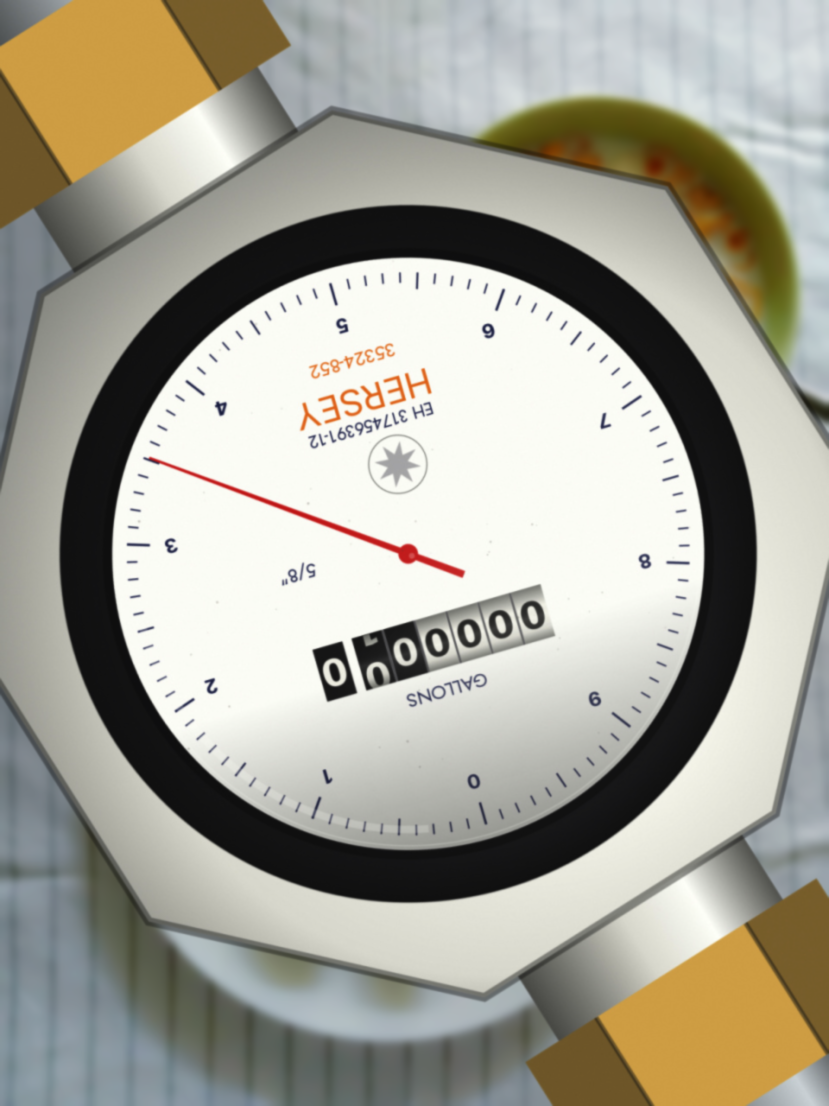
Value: gal 3.5
